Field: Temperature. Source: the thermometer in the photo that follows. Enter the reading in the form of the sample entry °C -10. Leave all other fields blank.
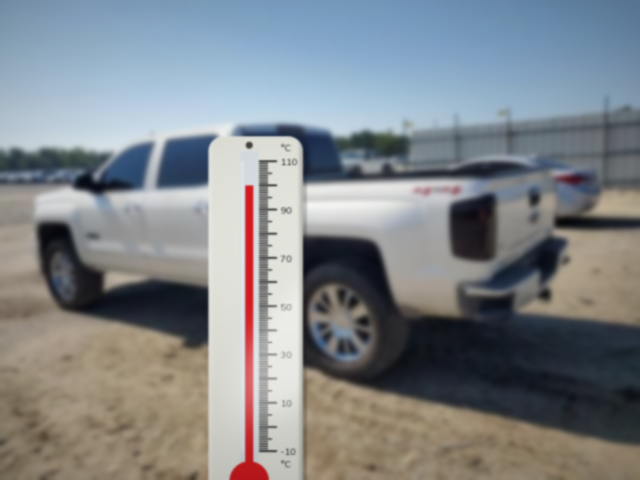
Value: °C 100
